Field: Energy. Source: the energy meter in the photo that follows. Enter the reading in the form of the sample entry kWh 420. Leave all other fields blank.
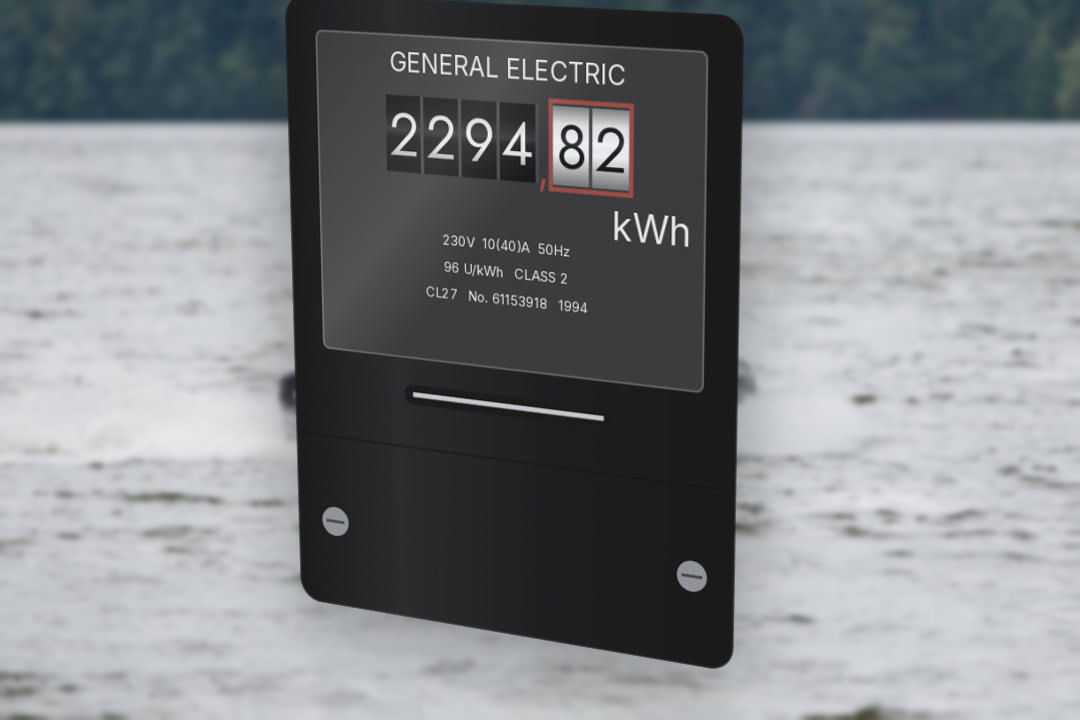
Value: kWh 2294.82
